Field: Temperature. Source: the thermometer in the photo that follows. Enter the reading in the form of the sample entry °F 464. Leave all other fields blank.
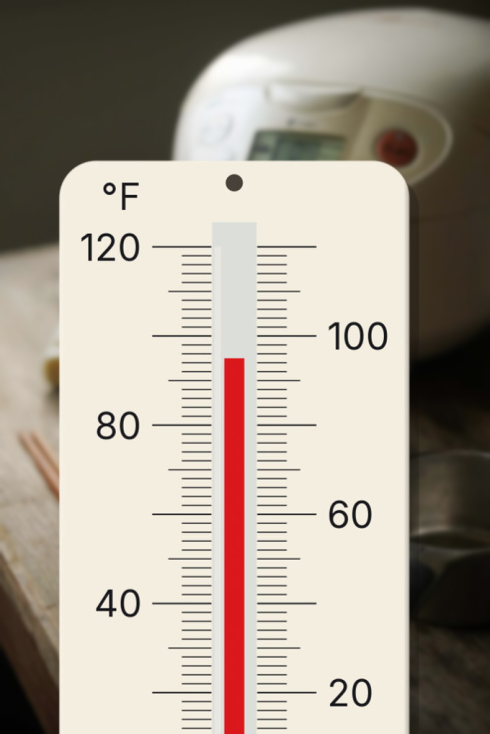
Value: °F 95
